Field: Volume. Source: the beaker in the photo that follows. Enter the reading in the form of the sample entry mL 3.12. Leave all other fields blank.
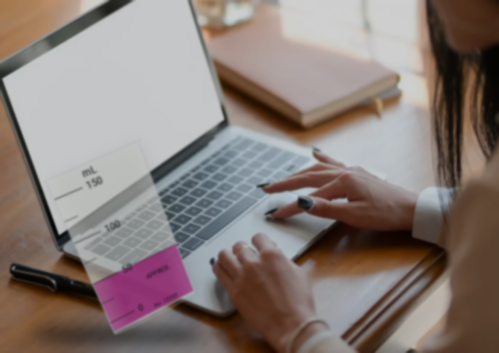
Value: mL 50
